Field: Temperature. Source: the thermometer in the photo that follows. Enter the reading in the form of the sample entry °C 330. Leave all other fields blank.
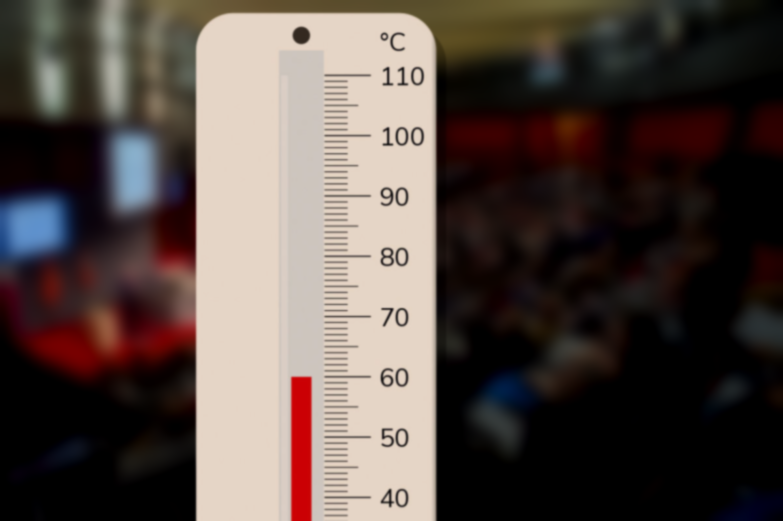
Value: °C 60
